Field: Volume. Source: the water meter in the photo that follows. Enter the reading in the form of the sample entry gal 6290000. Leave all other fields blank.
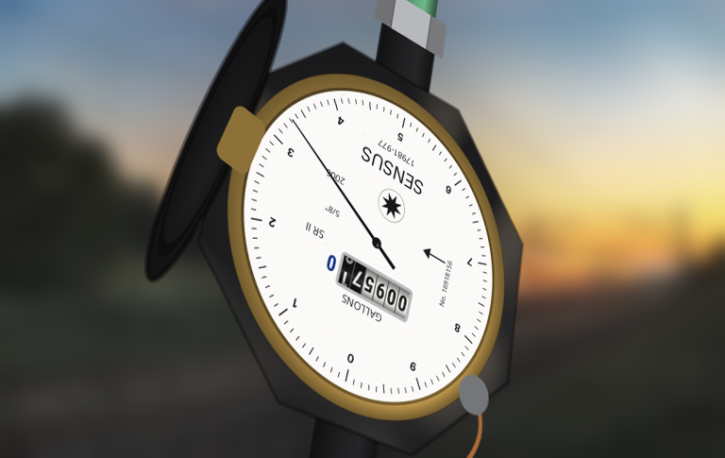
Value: gal 95713.3
